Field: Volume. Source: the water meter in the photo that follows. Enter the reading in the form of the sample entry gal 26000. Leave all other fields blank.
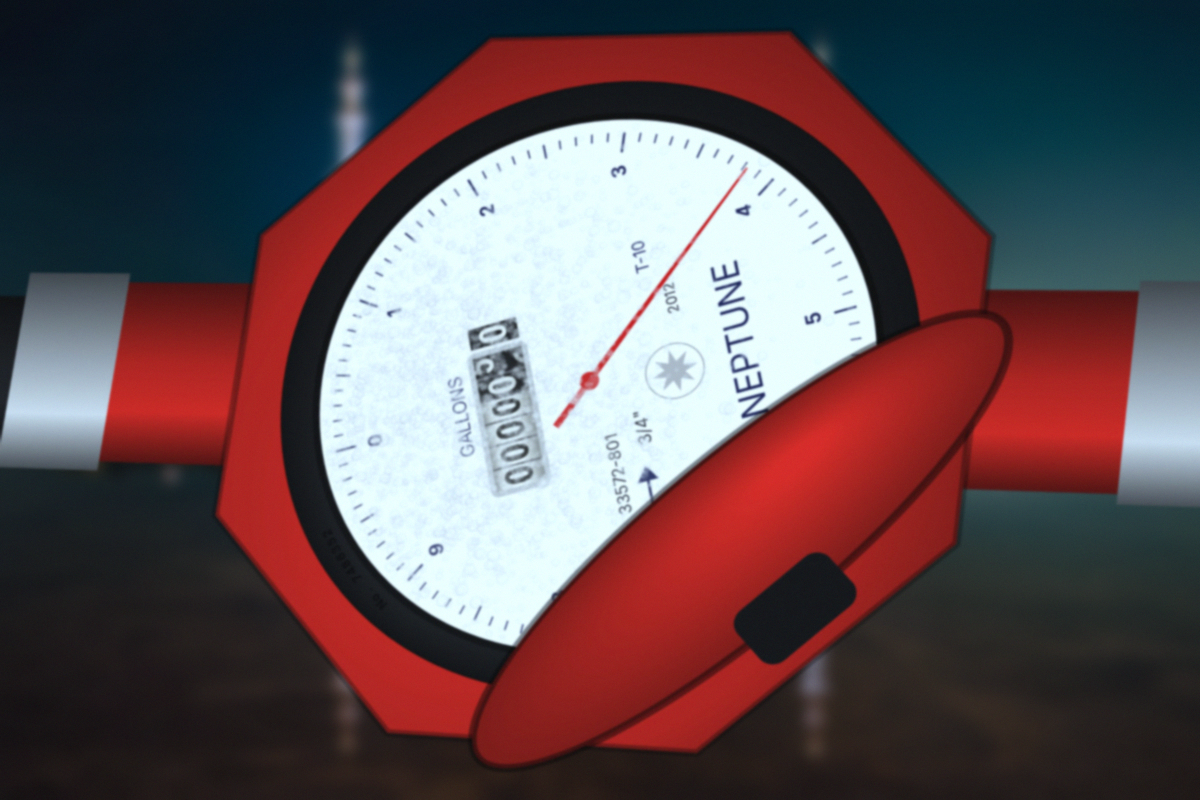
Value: gal 53.8
